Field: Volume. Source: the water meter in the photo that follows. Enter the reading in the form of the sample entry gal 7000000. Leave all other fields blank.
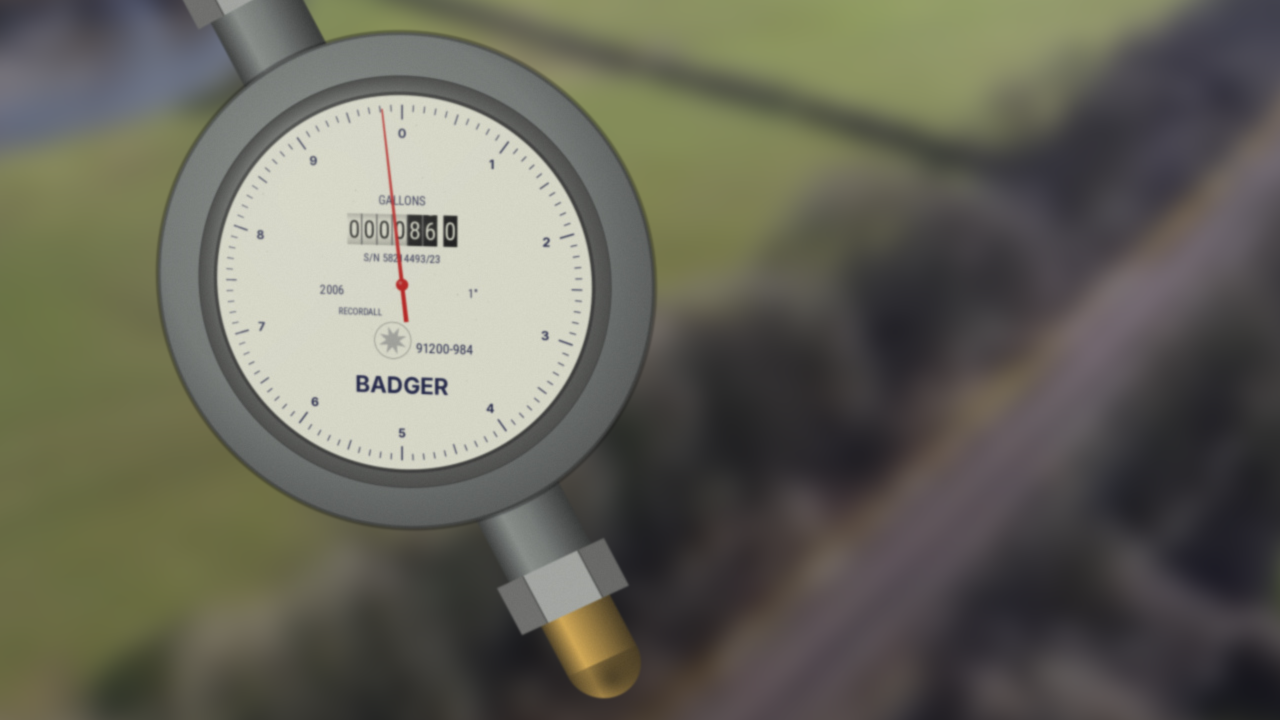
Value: gal 859.8
